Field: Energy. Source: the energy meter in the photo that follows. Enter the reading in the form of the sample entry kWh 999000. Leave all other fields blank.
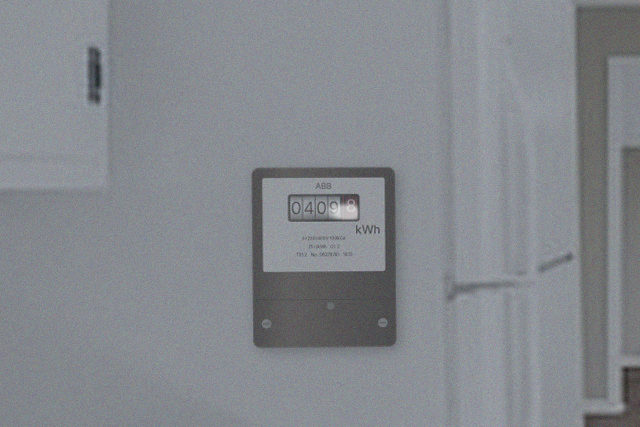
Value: kWh 409.8
